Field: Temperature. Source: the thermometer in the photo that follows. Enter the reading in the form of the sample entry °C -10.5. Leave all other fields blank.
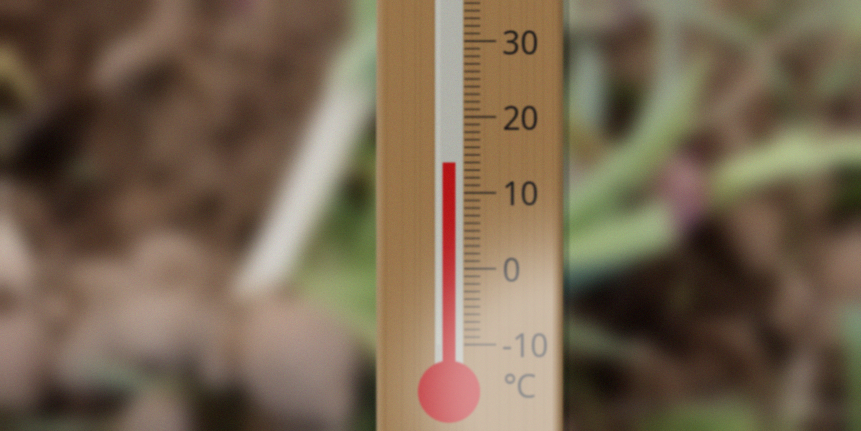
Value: °C 14
